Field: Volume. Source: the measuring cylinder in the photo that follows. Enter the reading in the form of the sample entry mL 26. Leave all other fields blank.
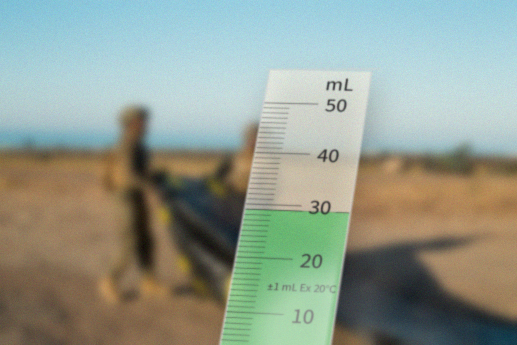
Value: mL 29
